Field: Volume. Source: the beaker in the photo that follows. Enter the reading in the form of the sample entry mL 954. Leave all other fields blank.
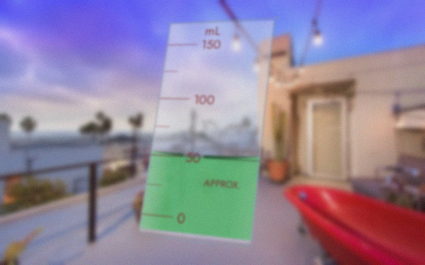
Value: mL 50
